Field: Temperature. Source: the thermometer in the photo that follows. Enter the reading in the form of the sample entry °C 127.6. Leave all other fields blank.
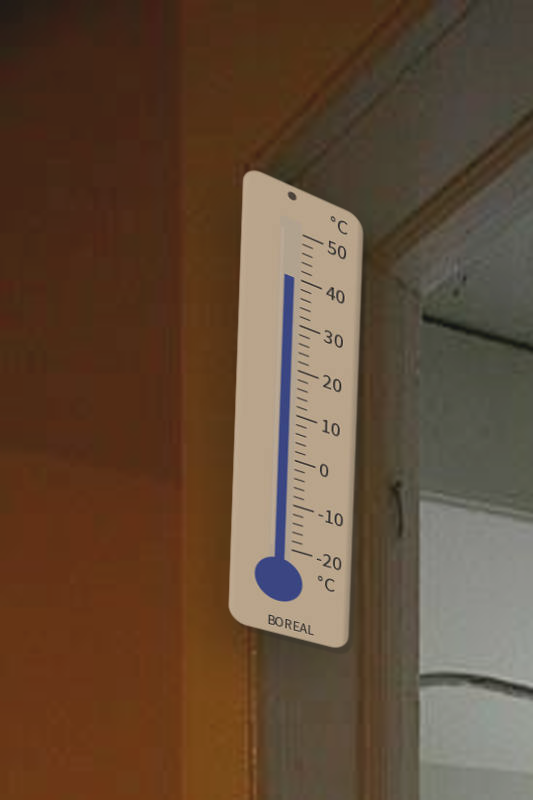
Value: °C 40
